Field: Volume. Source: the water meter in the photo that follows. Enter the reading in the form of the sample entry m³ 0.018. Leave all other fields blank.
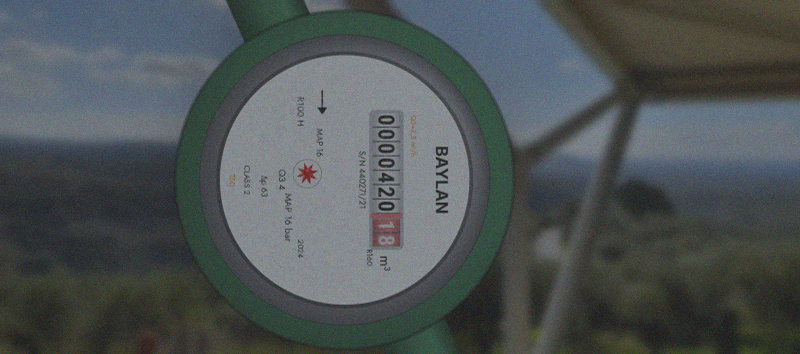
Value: m³ 420.18
